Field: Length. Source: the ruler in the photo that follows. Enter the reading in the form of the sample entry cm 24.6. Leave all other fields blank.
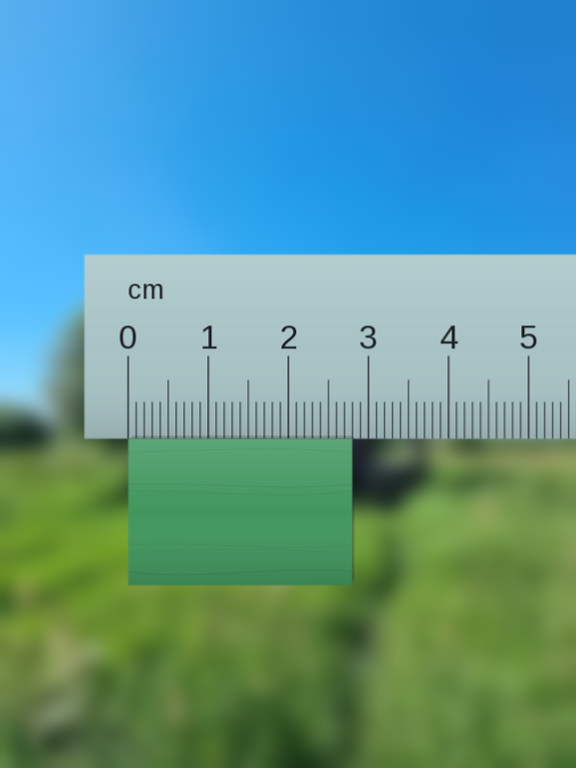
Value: cm 2.8
